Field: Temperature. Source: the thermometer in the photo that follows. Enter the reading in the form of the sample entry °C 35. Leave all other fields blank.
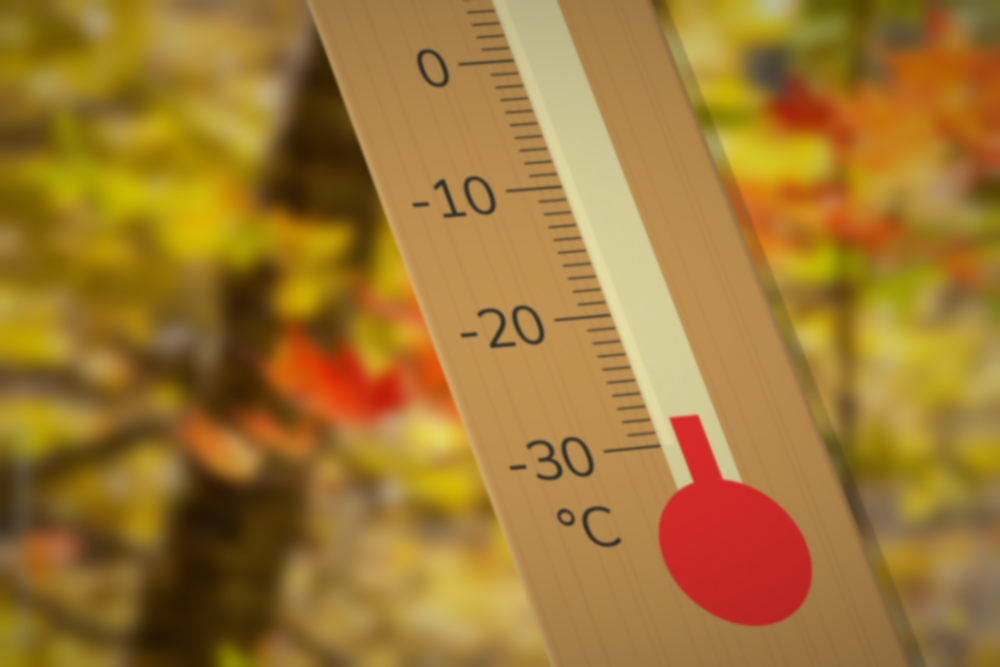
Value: °C -28
